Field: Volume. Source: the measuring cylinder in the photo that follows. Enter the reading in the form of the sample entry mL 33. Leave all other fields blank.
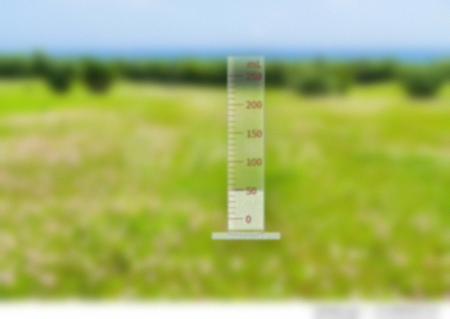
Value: mL 50
